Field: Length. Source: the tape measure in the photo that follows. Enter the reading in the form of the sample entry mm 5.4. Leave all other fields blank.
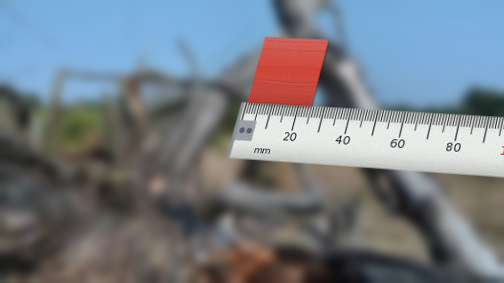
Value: mm 25
